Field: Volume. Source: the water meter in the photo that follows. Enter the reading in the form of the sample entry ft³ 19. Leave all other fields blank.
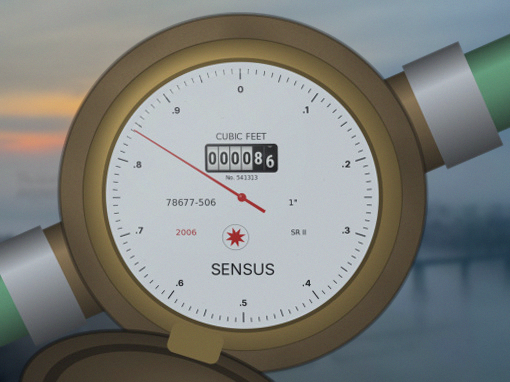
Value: ft³ 85.84
